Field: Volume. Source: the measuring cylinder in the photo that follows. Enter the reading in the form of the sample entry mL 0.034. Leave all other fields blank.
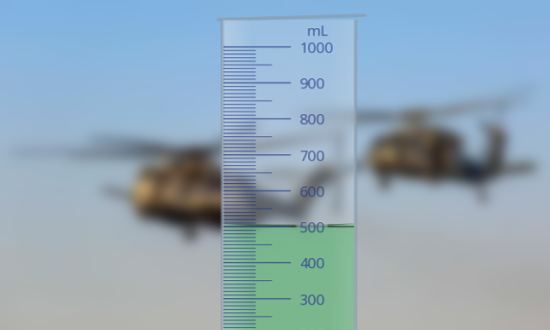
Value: mL 500
